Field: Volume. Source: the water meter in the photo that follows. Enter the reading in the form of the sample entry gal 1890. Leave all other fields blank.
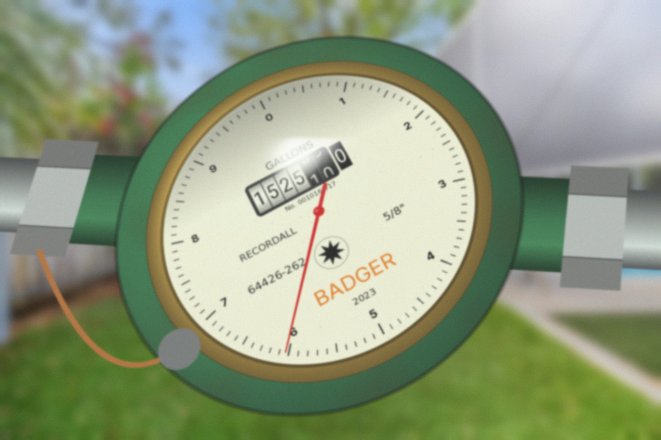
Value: gal 1525096.0
